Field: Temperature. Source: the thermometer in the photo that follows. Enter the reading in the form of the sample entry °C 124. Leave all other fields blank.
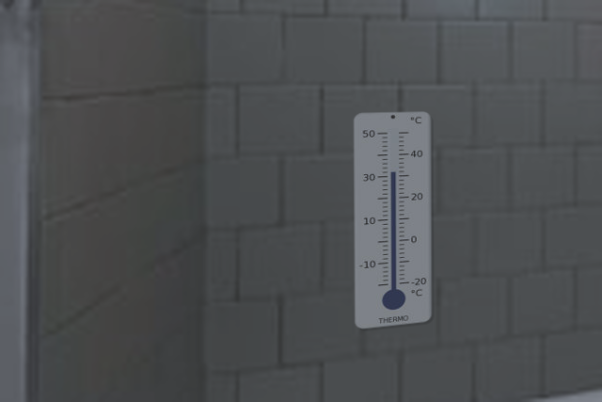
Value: °C 32
